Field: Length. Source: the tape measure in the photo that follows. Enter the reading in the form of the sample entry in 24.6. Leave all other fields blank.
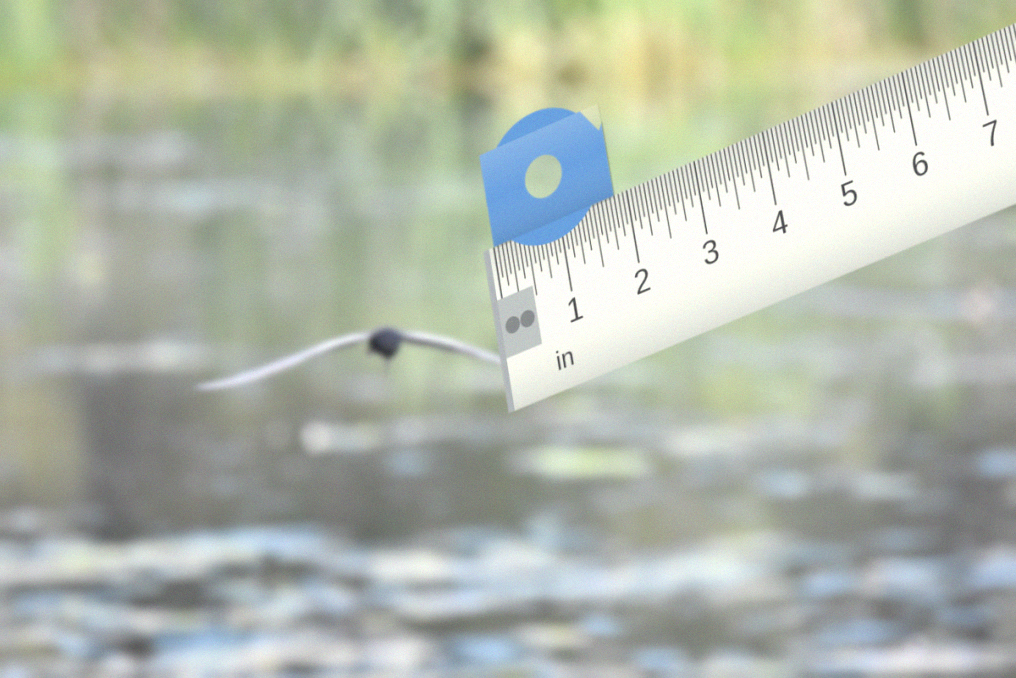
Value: in 1.8125
